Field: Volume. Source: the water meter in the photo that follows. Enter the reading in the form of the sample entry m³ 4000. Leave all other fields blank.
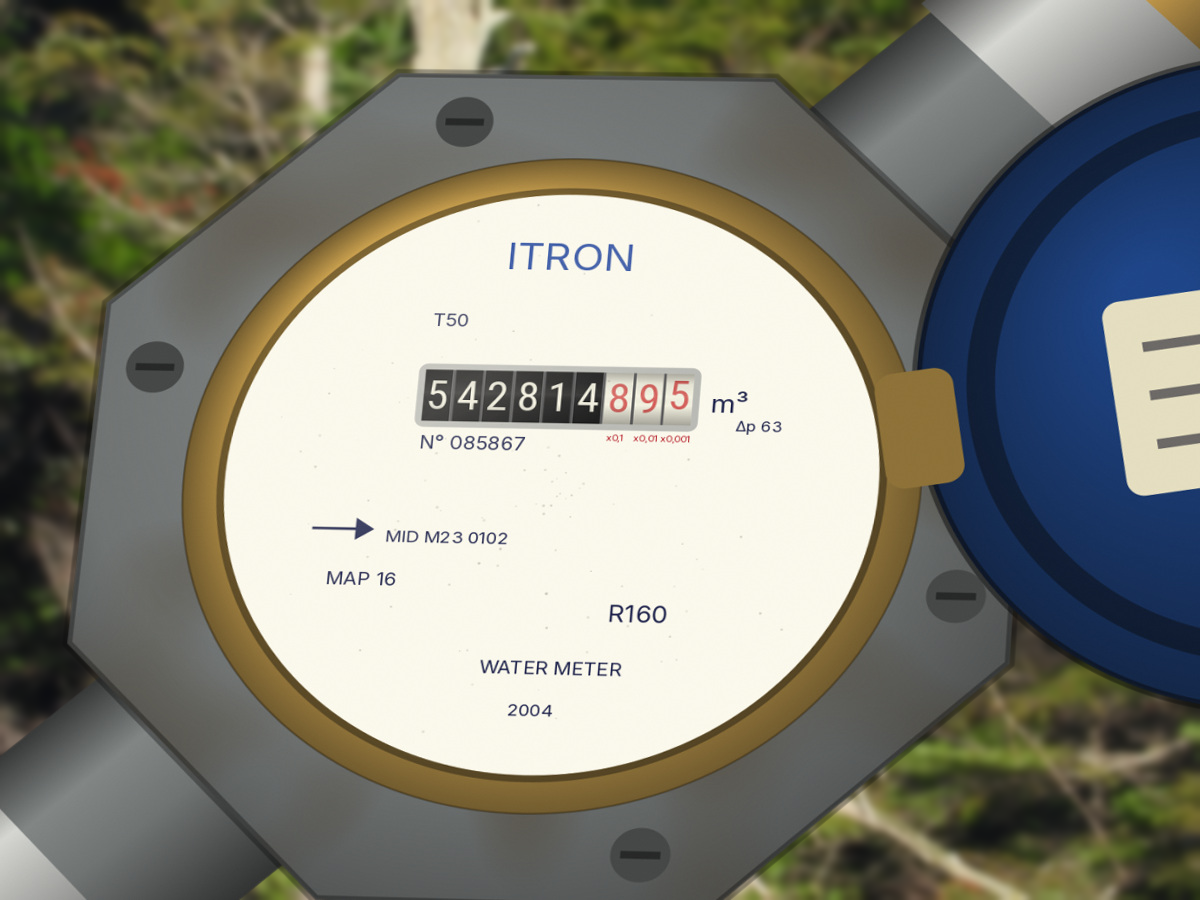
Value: m³ 542814.895
